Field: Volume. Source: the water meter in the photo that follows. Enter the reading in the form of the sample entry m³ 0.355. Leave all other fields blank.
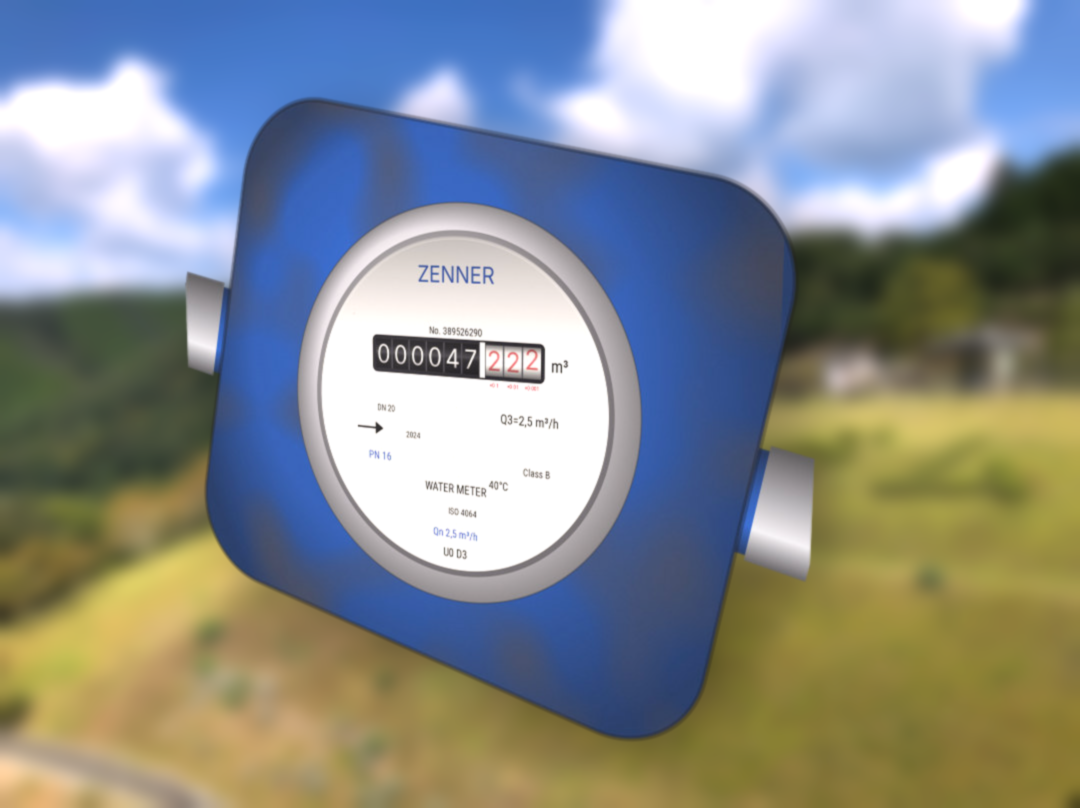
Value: m³ 47.222
